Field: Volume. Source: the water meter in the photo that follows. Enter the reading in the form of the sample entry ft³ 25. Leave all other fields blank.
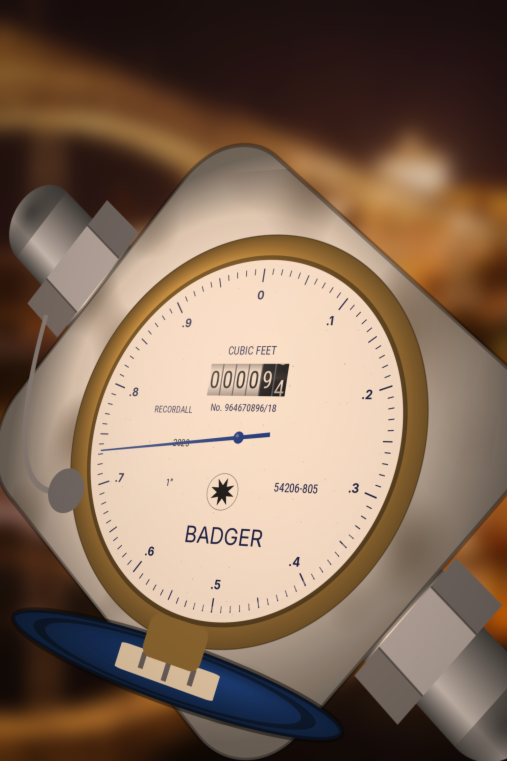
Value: ft³ 93.73
